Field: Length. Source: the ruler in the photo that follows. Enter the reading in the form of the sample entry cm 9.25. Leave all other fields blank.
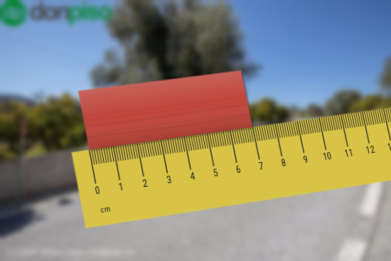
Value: cm 7
